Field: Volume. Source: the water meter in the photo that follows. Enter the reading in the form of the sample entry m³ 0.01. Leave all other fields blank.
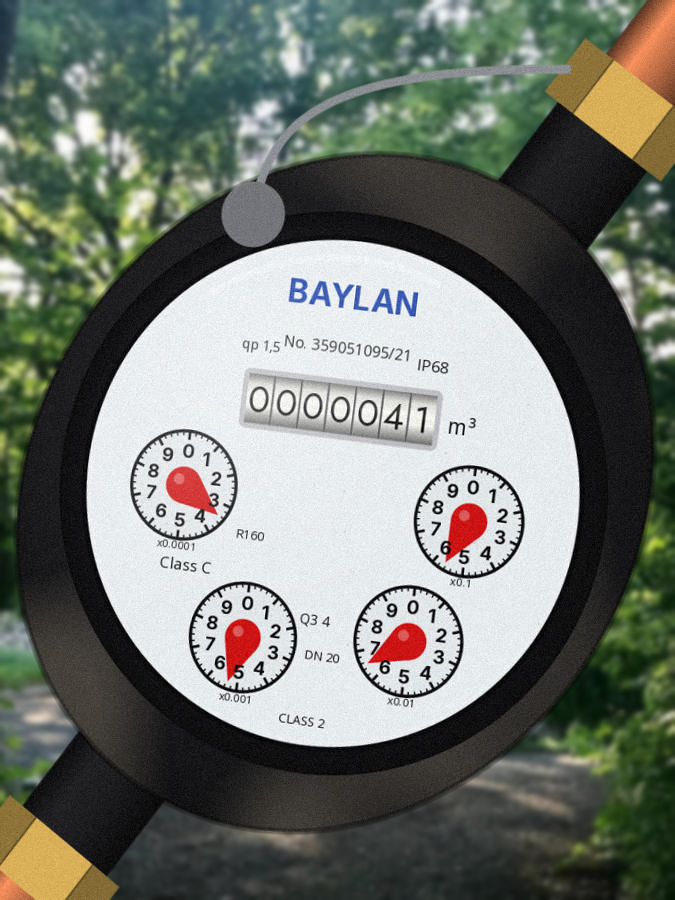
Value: m³ 41.5653
